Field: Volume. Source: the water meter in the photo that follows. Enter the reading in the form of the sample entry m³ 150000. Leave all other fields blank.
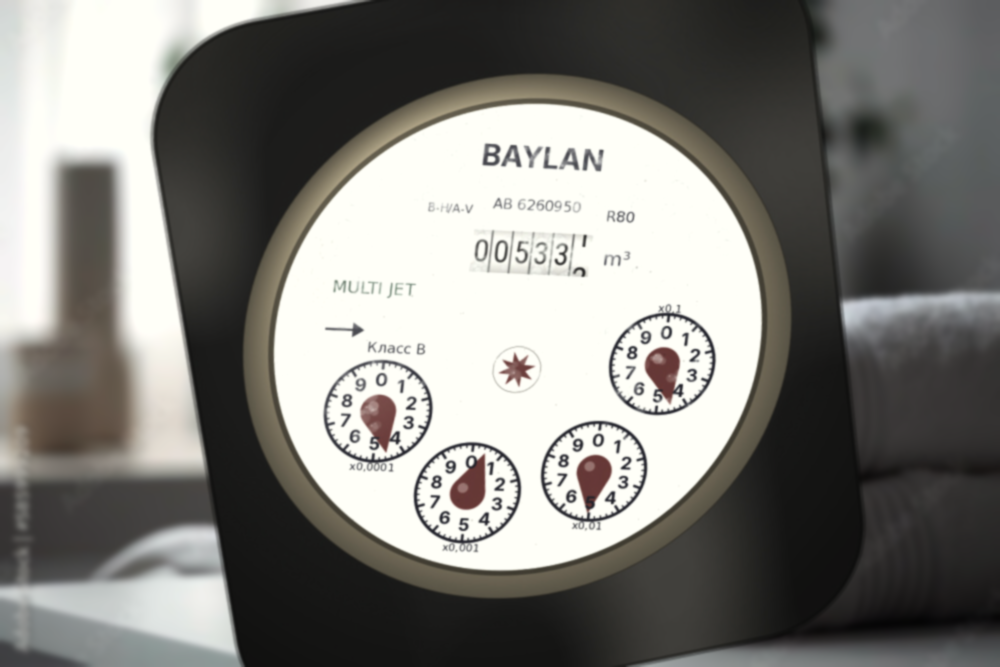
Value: m³ 5331.4504
